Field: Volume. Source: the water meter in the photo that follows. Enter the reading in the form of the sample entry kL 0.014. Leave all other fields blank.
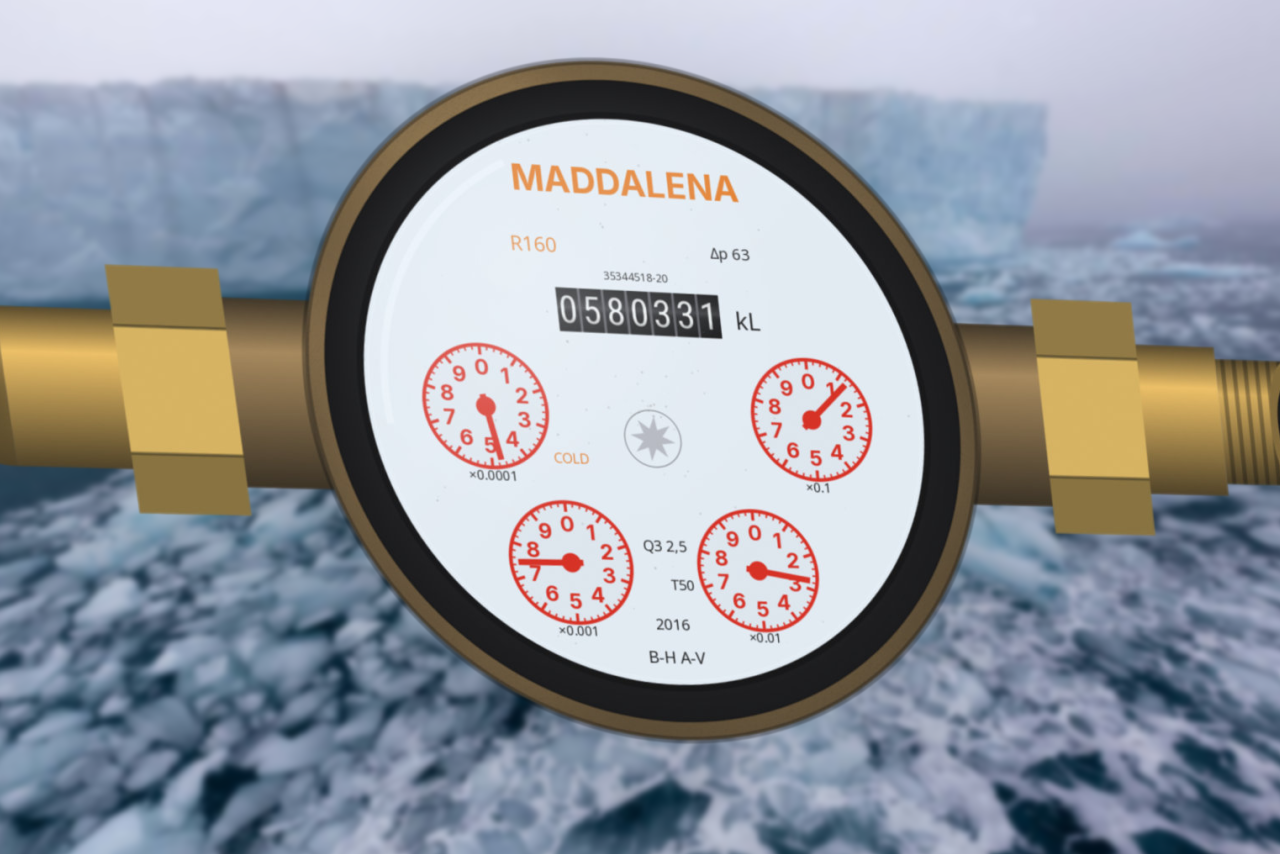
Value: kL 580331.1274
